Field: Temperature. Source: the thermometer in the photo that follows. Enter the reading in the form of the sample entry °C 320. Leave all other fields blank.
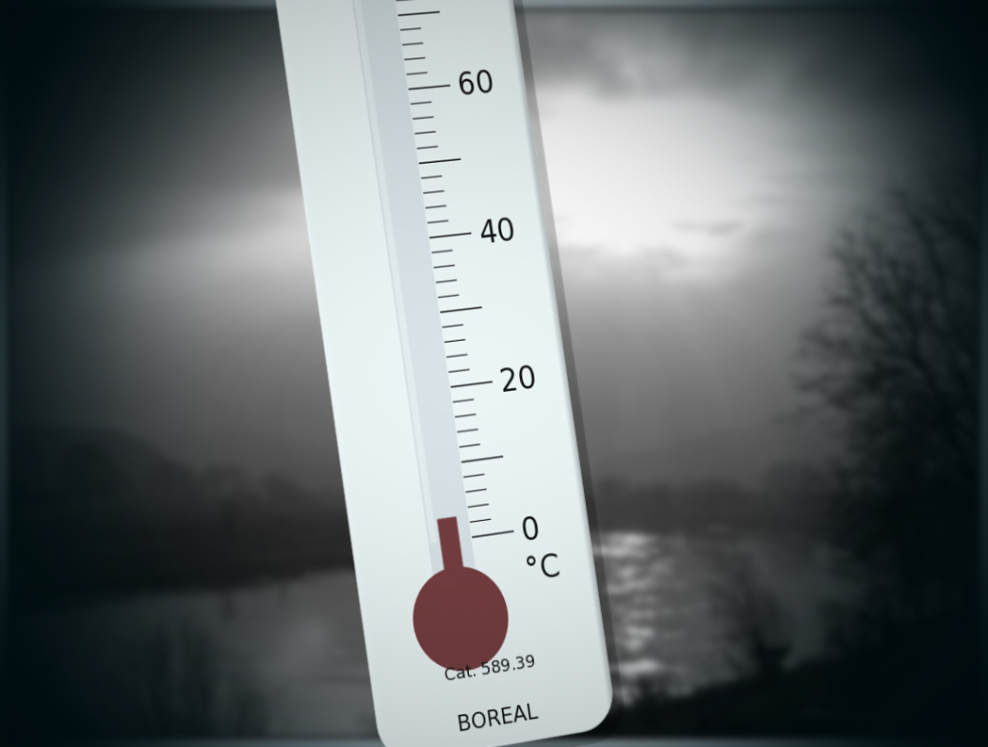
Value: °C 3
